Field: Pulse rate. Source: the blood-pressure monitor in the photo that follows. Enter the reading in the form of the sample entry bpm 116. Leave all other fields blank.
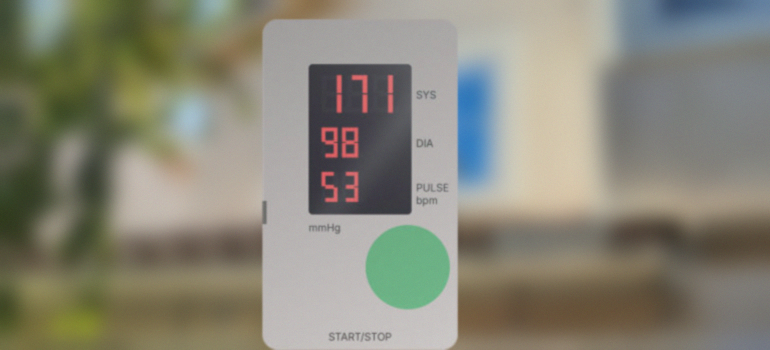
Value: bpm 53
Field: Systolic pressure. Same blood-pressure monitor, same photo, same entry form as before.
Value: mmHg 171
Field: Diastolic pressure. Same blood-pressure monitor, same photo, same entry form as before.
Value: mmHg 98
